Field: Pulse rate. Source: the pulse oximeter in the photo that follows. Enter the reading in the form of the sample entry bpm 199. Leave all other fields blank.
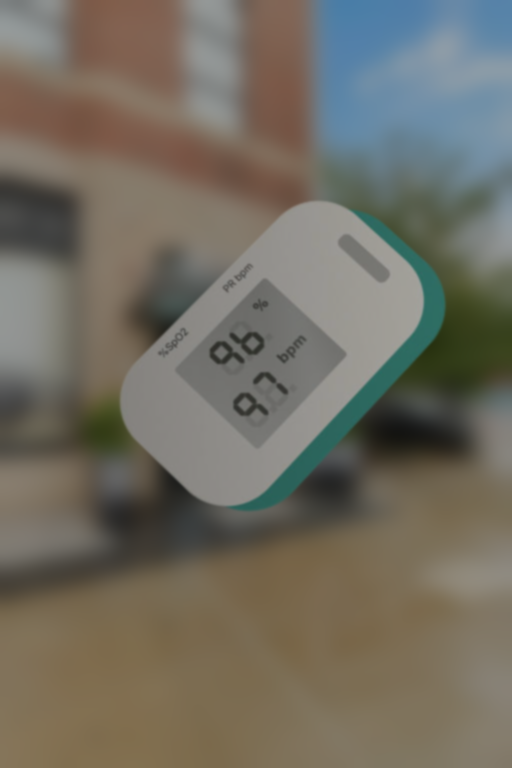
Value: bpm 97
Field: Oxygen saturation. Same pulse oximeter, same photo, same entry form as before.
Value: % 96
